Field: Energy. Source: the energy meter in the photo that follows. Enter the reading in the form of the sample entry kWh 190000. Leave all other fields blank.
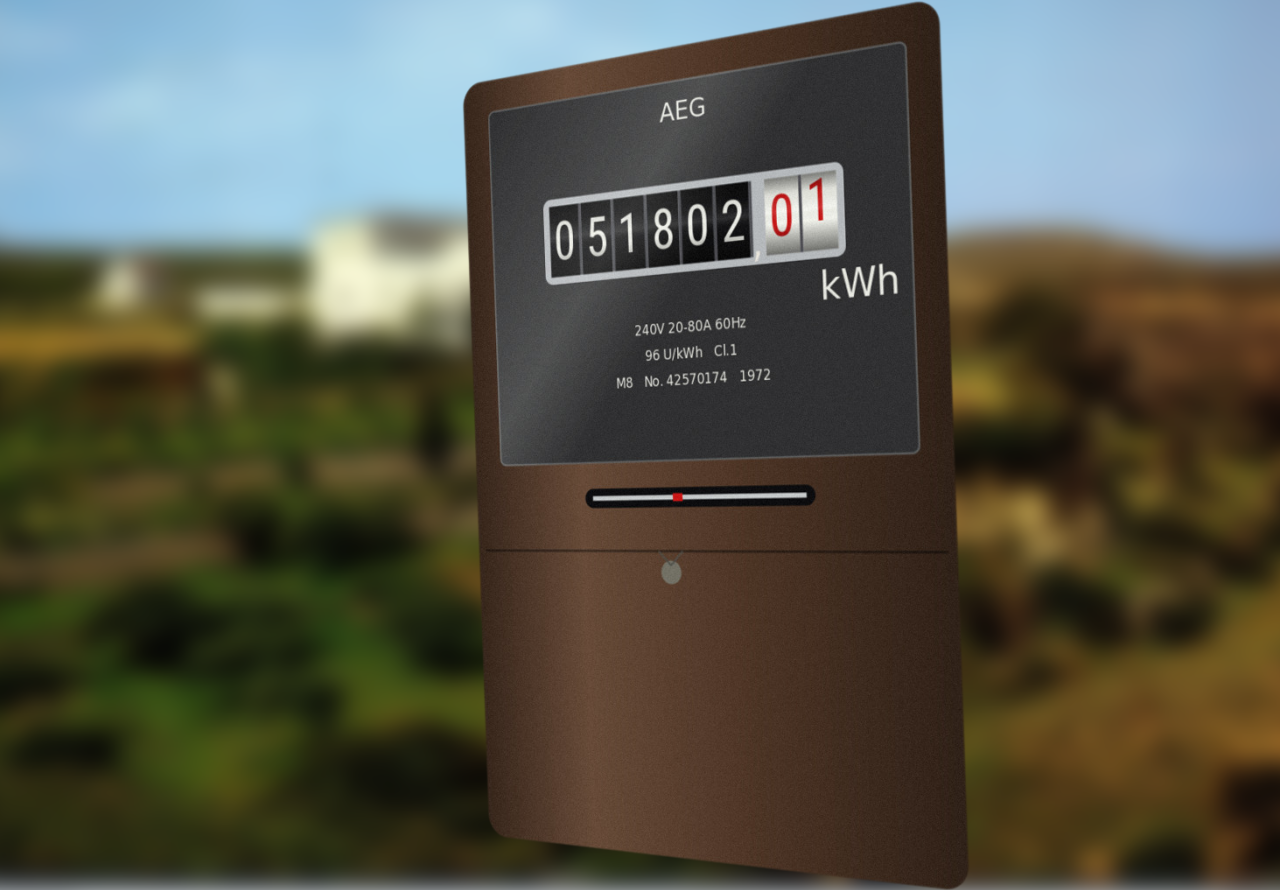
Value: kWh 51802.01
